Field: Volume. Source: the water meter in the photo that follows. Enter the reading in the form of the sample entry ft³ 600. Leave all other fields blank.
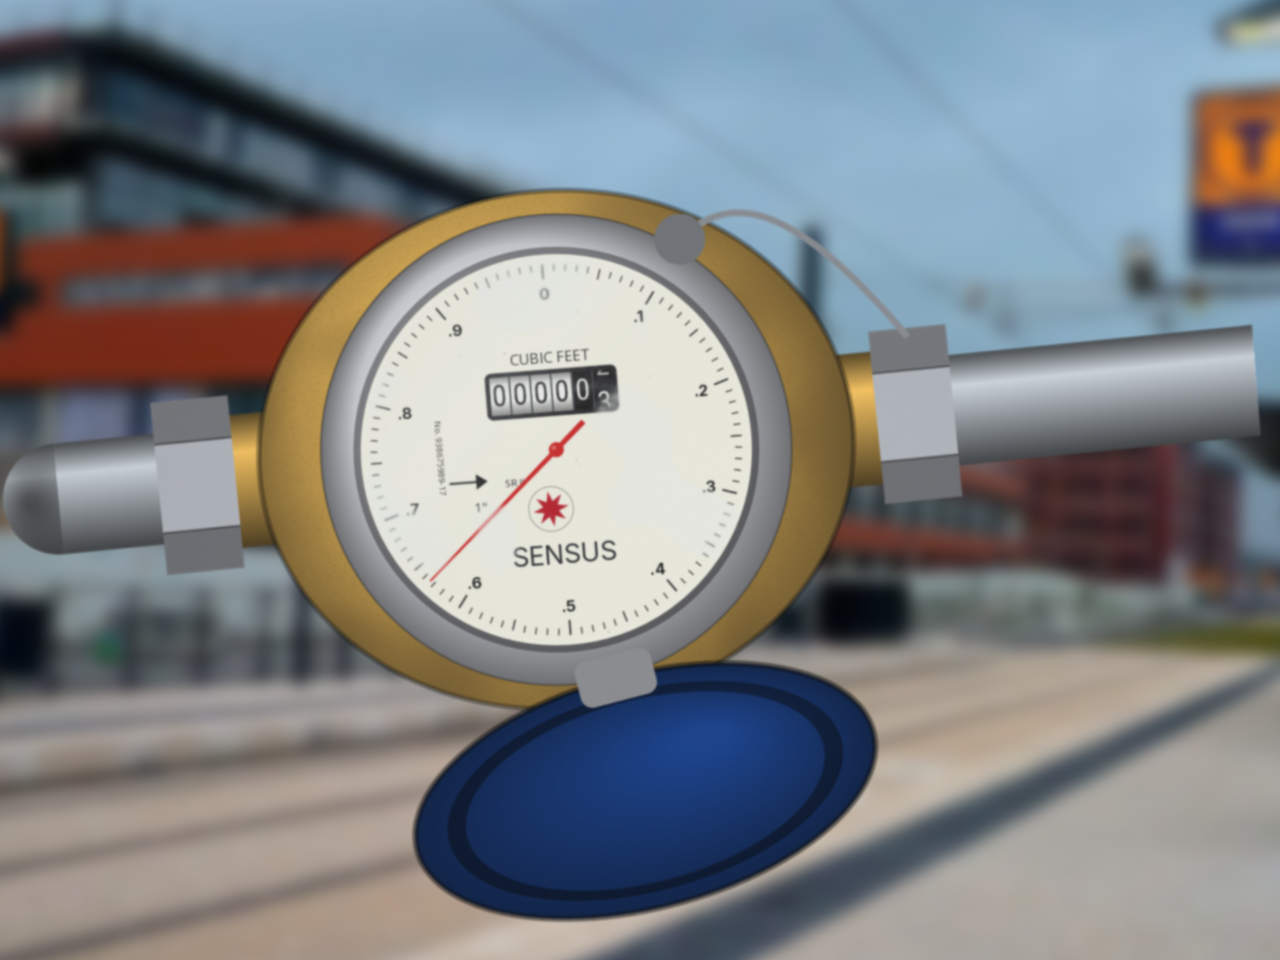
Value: ft³ 2.63
